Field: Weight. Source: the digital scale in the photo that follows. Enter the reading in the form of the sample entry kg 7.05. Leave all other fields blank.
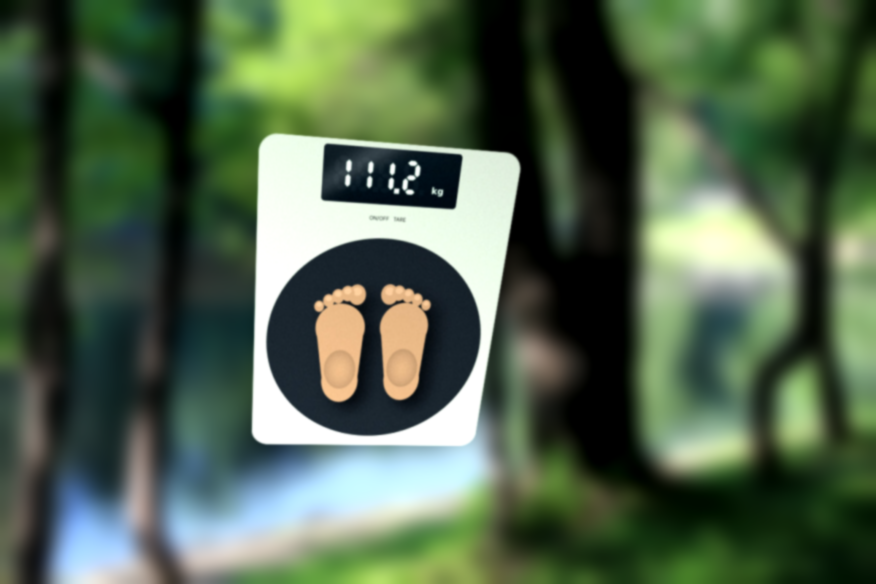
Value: kg 111.2
